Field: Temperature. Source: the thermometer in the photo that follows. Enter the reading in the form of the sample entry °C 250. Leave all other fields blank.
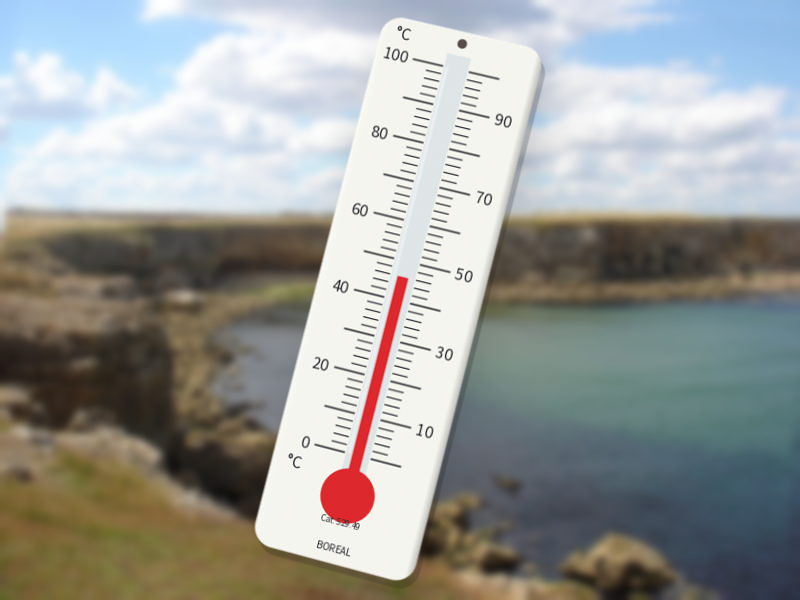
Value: °C 46
